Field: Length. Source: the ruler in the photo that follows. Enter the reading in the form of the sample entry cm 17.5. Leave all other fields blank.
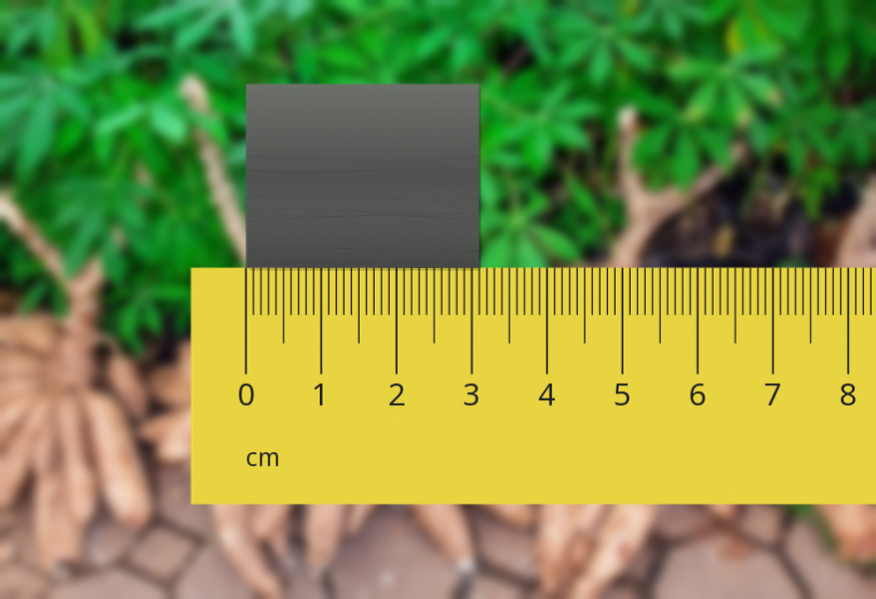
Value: cm 3.1
